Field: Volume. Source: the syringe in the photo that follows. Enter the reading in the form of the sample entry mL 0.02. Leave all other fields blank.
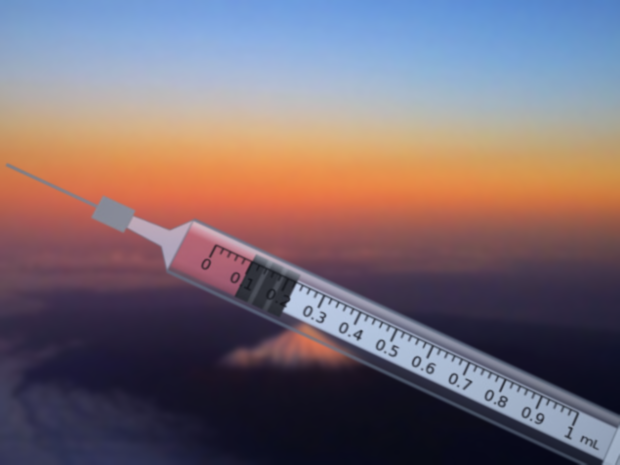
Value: mL 0.1
